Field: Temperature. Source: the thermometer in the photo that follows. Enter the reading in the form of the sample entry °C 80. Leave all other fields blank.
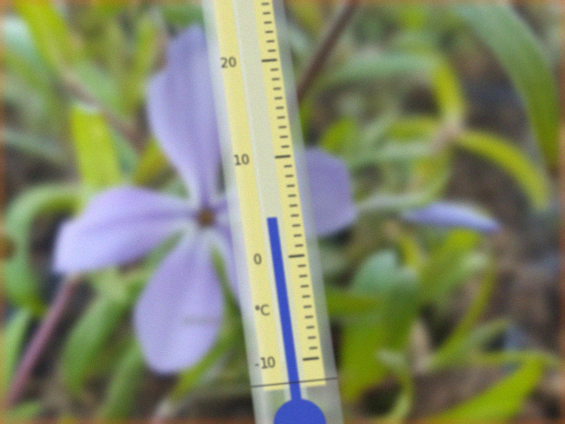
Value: °C 4
